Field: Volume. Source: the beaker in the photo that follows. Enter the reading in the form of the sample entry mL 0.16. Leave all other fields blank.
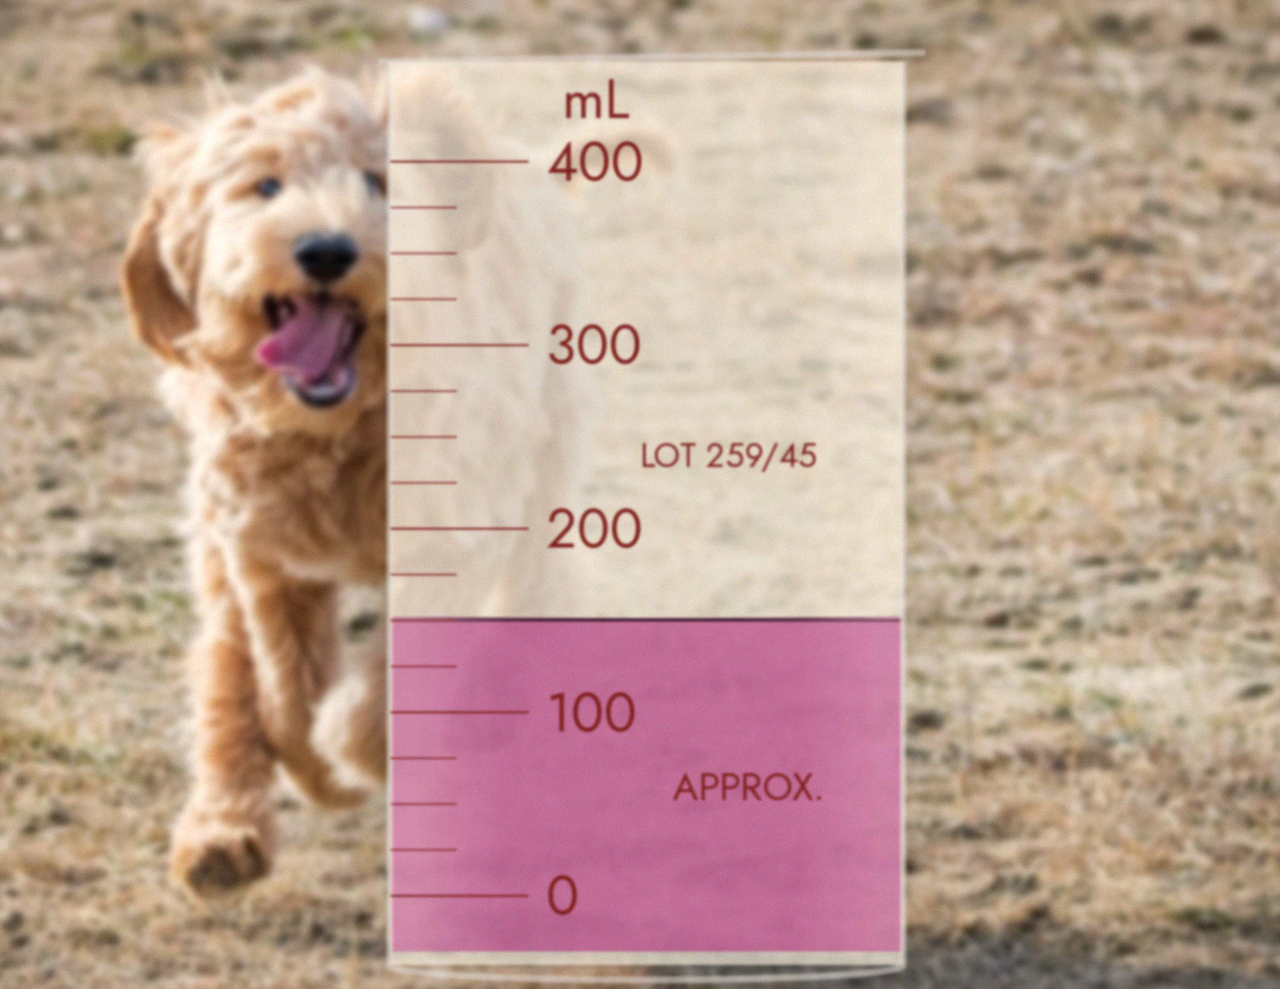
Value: mL 150
